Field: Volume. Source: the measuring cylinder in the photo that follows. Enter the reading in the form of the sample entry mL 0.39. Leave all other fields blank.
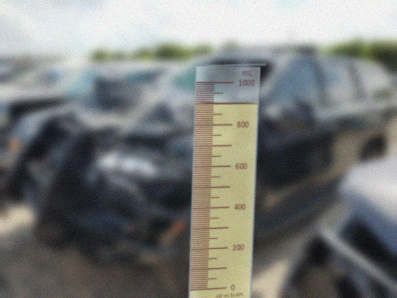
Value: mL 900
